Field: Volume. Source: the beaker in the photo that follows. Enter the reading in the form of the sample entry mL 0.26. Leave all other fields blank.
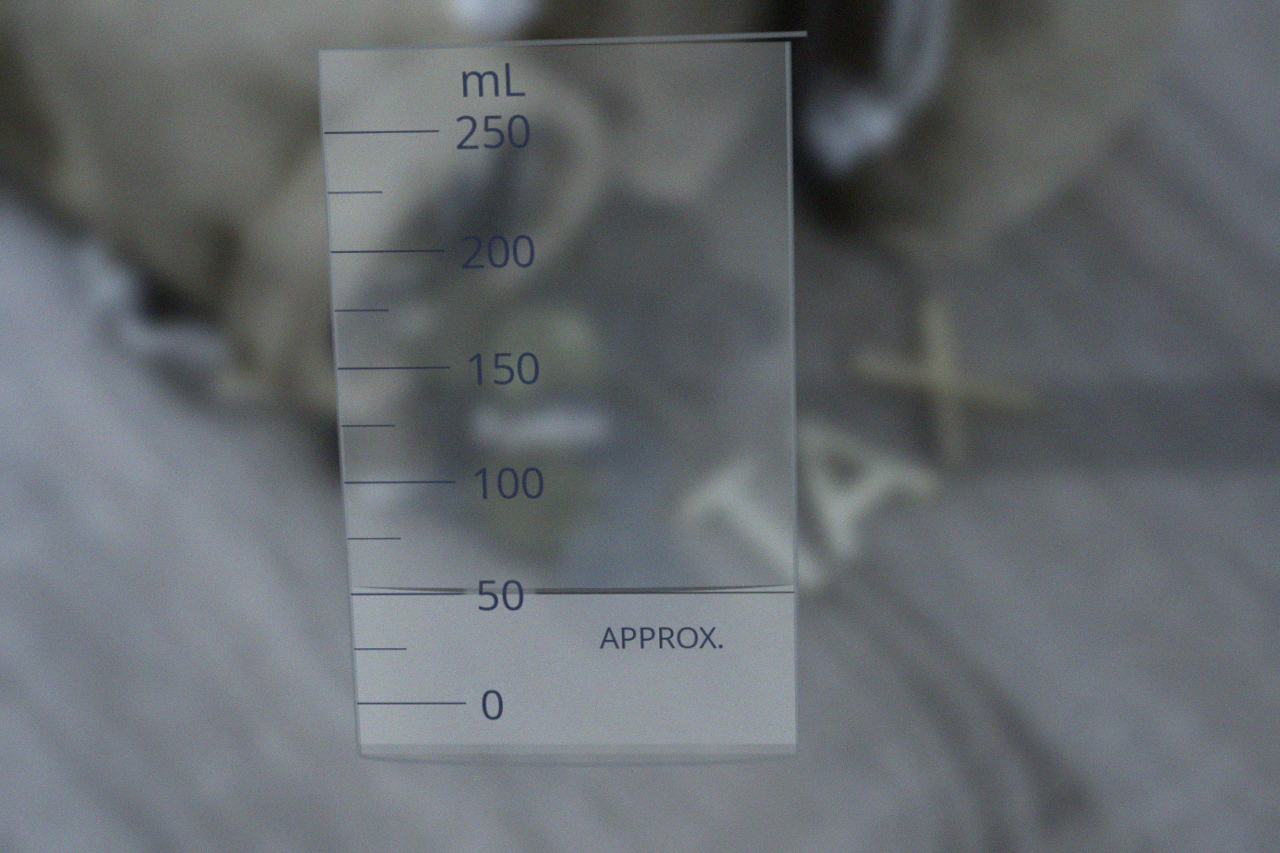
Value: mL 50
